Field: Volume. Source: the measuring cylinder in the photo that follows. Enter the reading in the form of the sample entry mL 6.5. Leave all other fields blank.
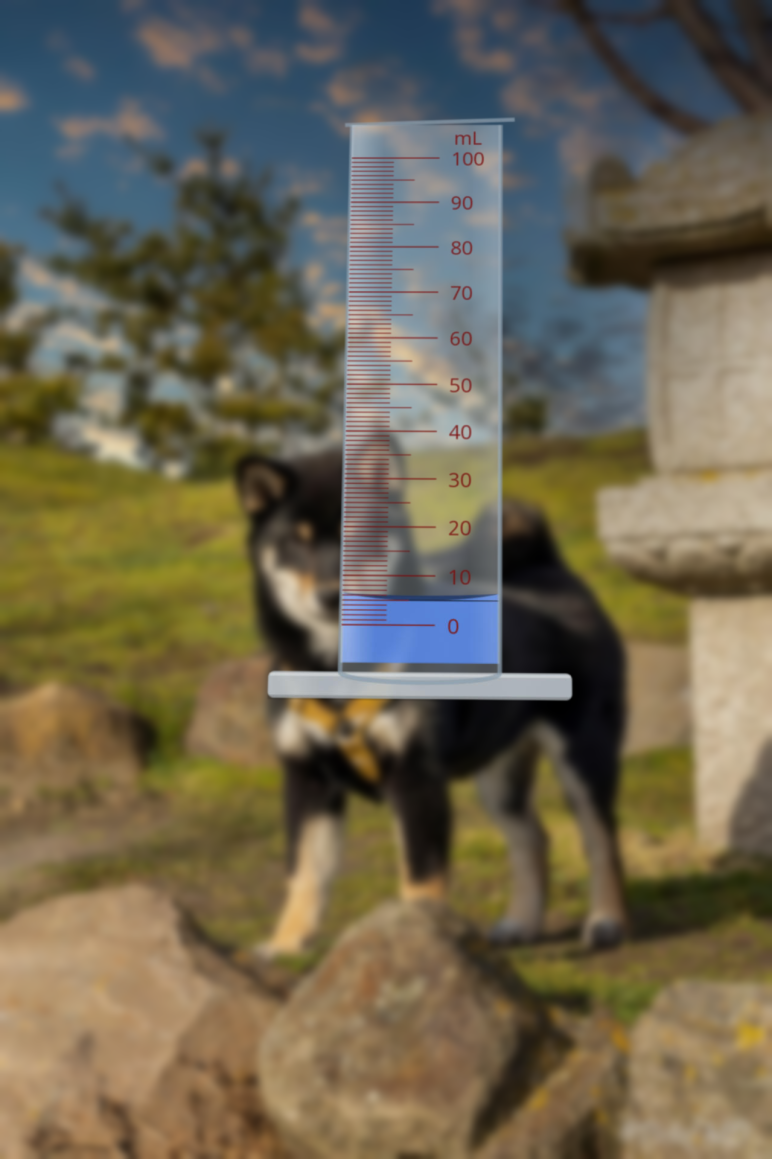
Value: mL 5
